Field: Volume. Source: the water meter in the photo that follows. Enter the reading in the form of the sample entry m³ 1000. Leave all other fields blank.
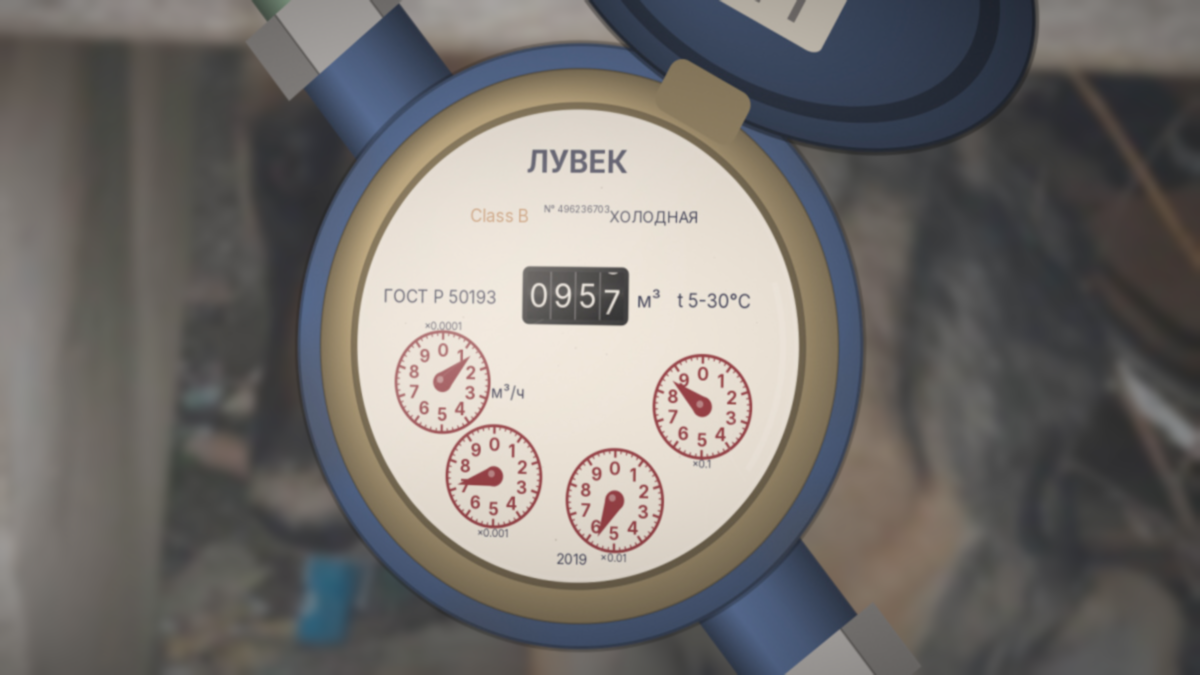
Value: m³ 956.8571
